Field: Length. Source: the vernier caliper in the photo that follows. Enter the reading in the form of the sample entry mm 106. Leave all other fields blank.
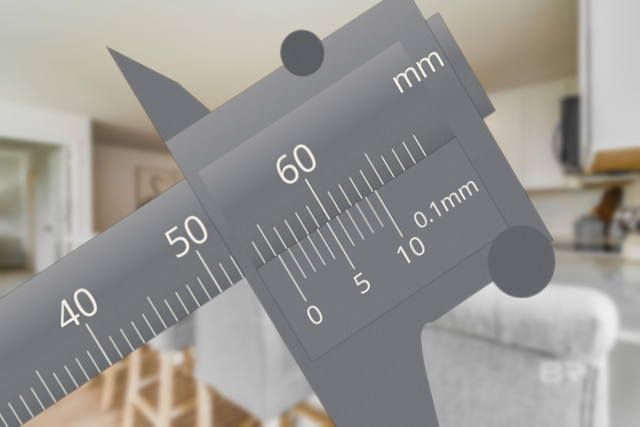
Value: mm 55.2
